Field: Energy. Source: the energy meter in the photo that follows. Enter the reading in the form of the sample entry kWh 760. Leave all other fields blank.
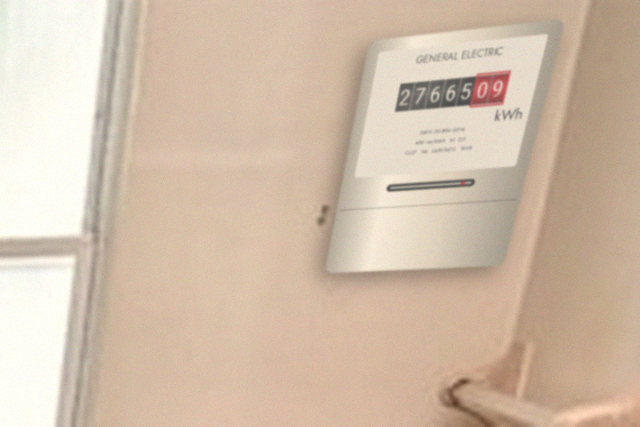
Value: kWh 27665.09
